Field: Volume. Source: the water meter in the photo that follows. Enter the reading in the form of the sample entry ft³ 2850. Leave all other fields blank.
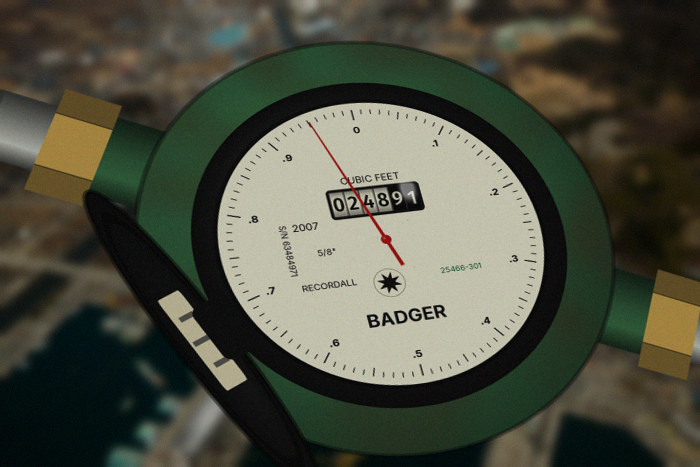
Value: ft³ 24890.95
